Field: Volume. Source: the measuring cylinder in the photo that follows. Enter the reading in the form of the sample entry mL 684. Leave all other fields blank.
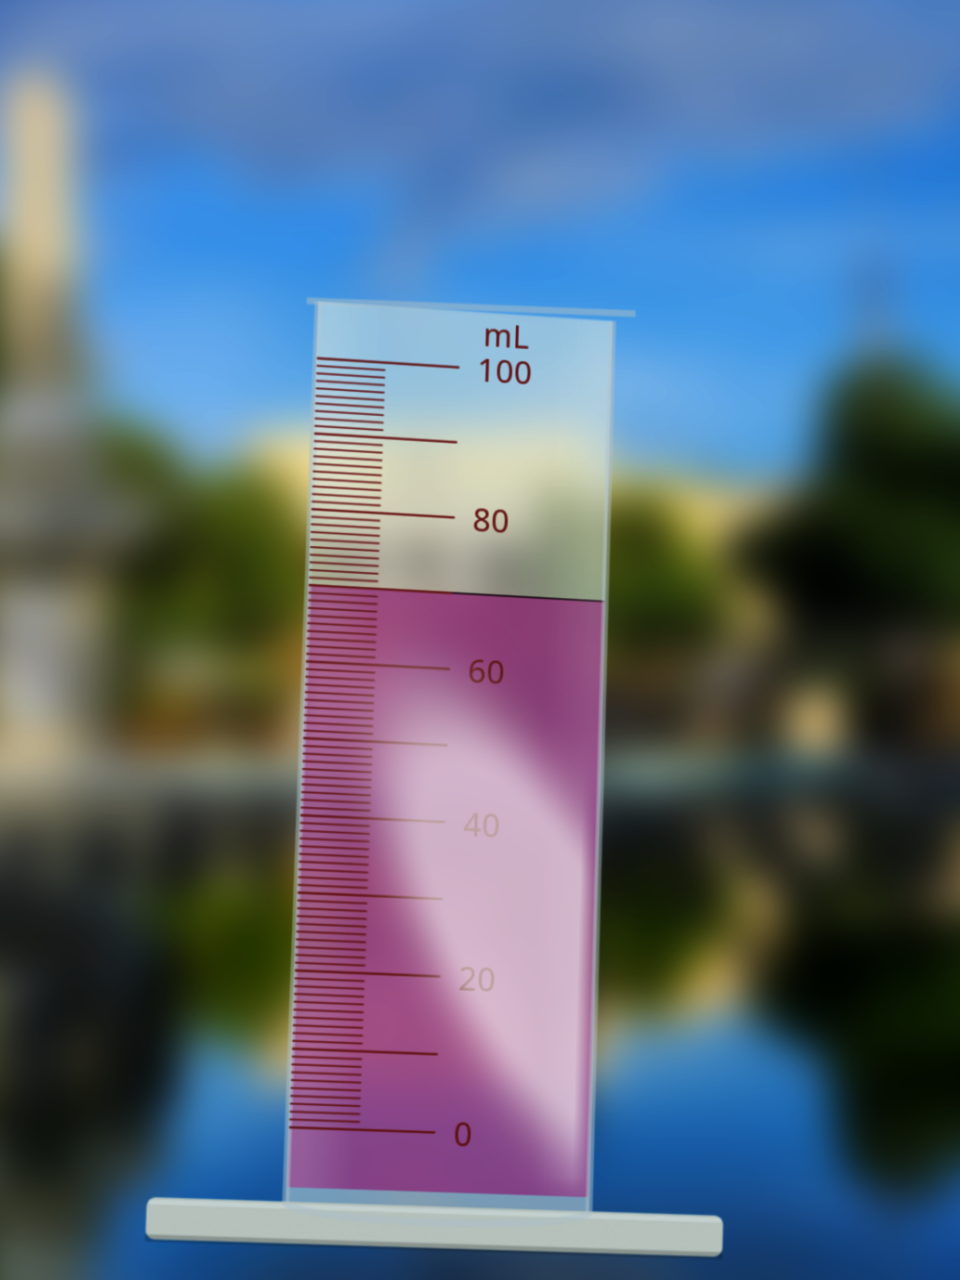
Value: mL 70
